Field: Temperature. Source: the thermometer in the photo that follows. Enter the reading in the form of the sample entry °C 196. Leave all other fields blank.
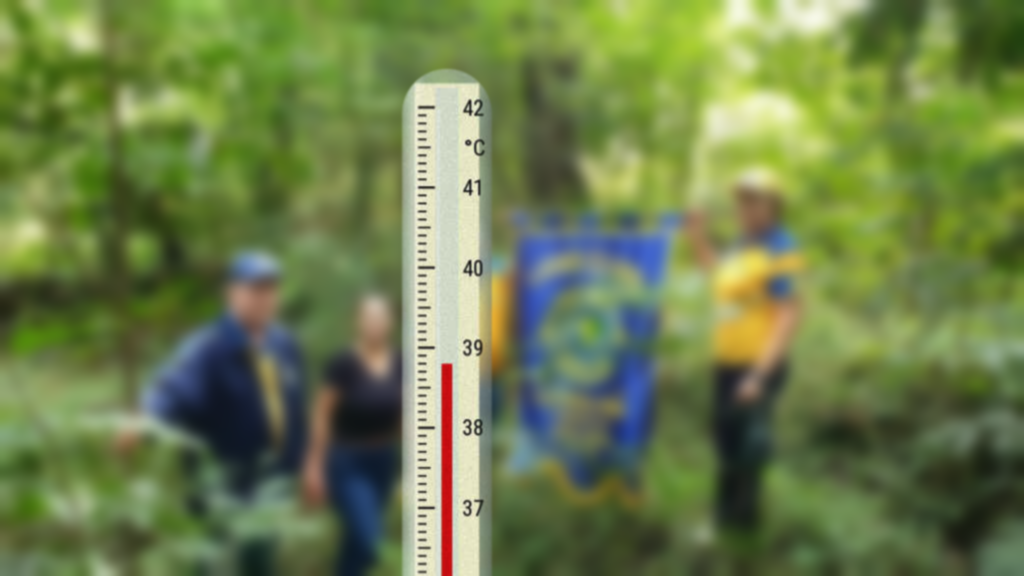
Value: °C 38.8
